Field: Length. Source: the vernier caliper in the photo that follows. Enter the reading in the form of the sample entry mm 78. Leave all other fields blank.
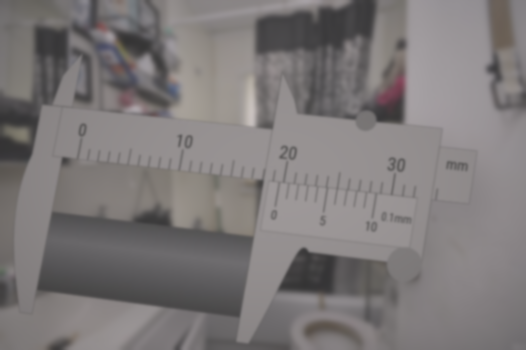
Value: mm 19.6
